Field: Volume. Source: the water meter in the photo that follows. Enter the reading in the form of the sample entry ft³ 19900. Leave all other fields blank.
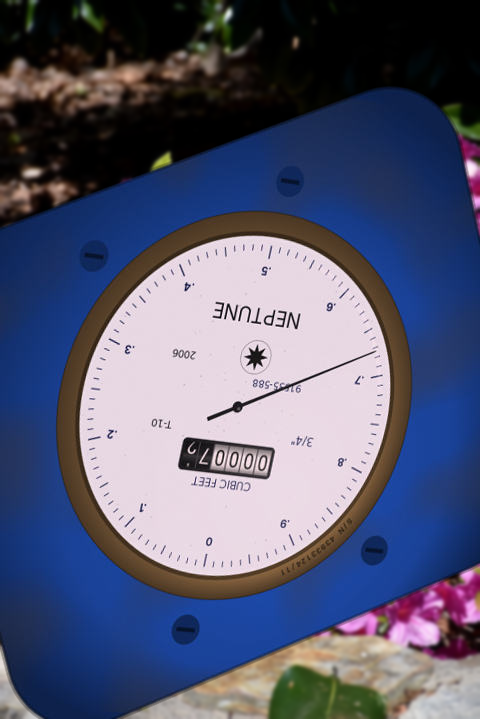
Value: ft³ 71.67
